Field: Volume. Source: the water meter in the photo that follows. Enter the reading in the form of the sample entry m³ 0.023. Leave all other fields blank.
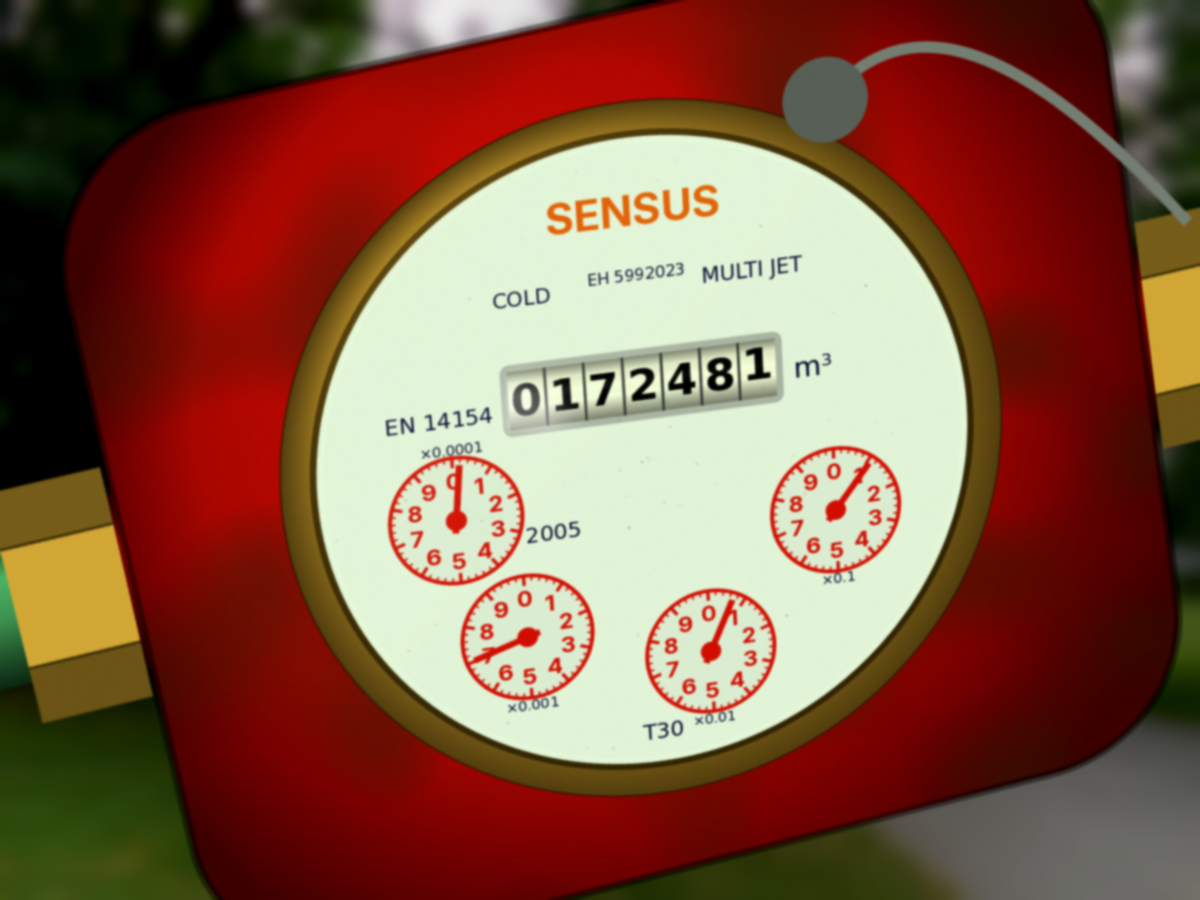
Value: m³ 172481.1070
